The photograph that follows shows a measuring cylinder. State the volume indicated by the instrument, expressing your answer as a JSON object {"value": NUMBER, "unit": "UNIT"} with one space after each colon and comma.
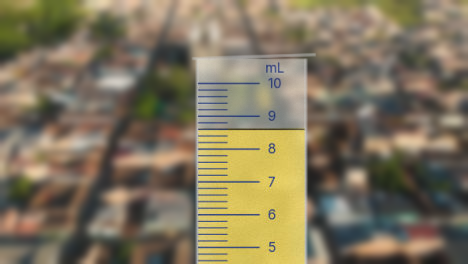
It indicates {"value": 8.6, "unit": "mL"}
